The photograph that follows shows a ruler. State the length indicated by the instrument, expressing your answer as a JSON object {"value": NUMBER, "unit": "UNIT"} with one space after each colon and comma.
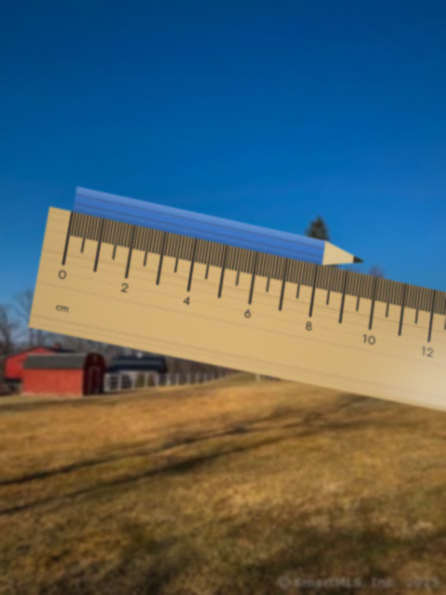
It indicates {"value": 9.5, "unit": "cm"}
